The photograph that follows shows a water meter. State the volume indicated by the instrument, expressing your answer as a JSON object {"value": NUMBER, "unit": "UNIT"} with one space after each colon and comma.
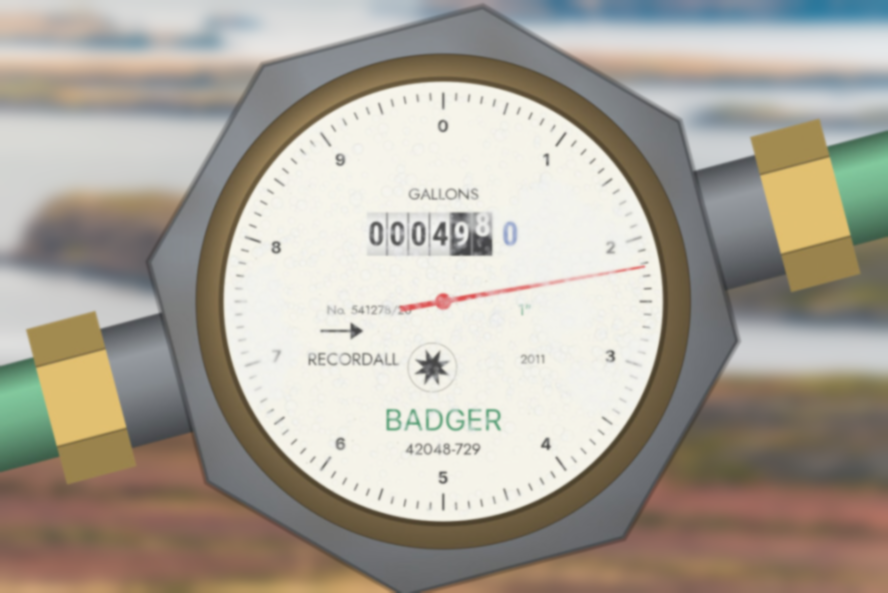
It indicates {"value": 4982.2, "unit": "gal"}
